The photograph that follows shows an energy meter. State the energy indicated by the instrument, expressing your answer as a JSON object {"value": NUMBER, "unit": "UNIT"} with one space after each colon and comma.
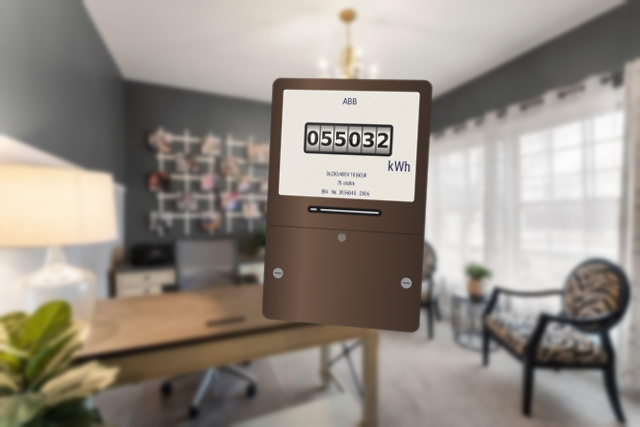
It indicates {"value": 55032, "unit": "kWh"}
